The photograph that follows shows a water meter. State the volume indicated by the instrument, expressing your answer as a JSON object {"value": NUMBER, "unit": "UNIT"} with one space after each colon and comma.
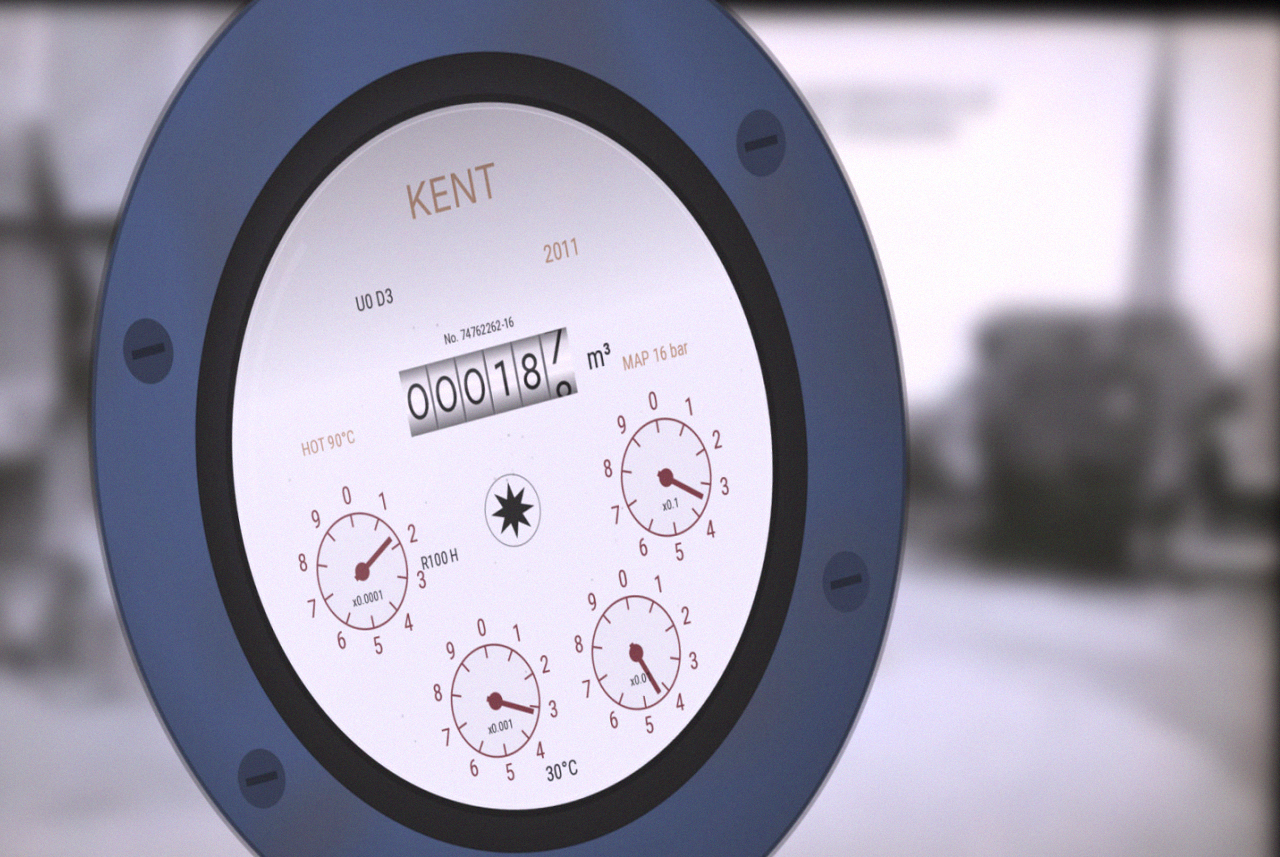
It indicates {"value": 187.3431, "unit": "m³"}
